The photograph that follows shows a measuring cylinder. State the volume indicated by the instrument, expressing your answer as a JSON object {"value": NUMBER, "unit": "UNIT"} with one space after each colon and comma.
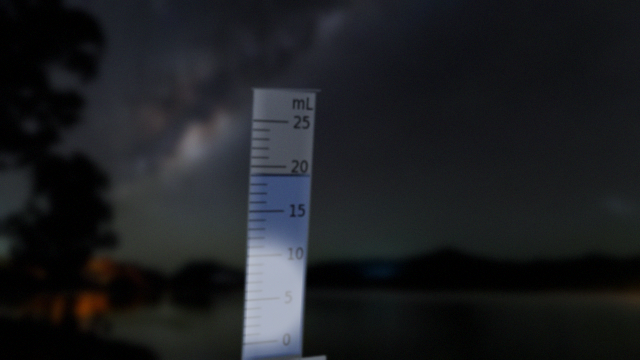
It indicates {"value": 19, "unit": "mL"}
